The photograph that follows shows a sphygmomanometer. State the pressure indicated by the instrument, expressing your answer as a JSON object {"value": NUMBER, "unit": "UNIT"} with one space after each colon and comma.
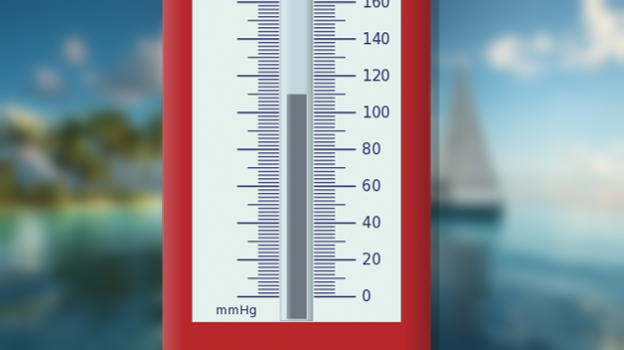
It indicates {"value": 110, "unit": "mmHg"}
